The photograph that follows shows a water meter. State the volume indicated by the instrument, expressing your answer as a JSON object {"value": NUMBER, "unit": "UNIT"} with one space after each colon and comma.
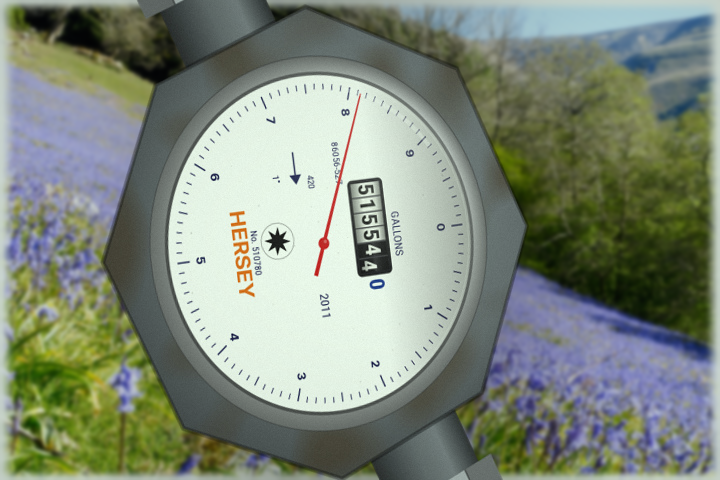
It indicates {"value": 5155438.1, "unit": "gal"}
